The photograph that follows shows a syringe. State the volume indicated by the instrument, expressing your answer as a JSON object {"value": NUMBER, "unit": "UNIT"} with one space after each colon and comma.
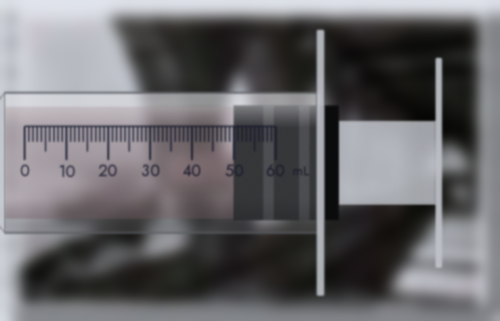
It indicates {"value": 50, "unit": "mL"}
